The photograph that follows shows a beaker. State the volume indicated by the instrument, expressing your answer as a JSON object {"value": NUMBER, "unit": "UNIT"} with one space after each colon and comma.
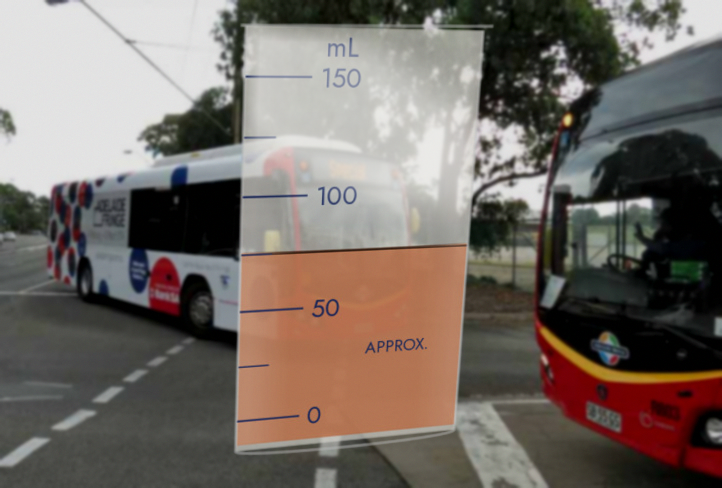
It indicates {"value": 75, "unit": "mL"}
